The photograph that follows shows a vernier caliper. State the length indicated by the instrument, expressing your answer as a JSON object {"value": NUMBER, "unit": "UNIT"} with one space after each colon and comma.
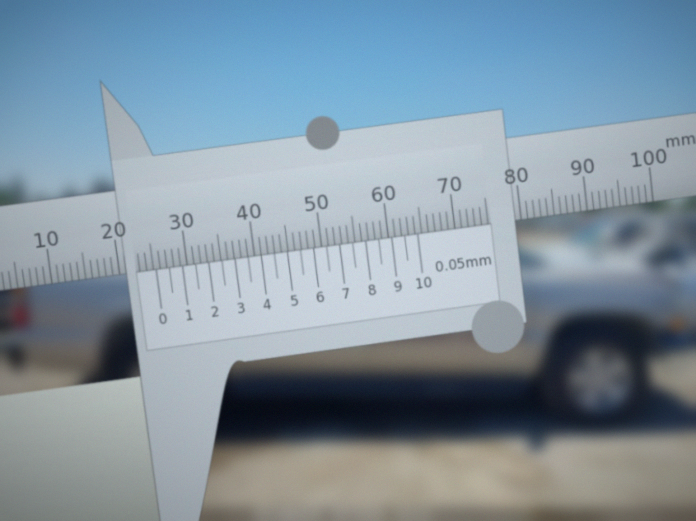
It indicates {"value": 25.4, "unit": "mm"}
